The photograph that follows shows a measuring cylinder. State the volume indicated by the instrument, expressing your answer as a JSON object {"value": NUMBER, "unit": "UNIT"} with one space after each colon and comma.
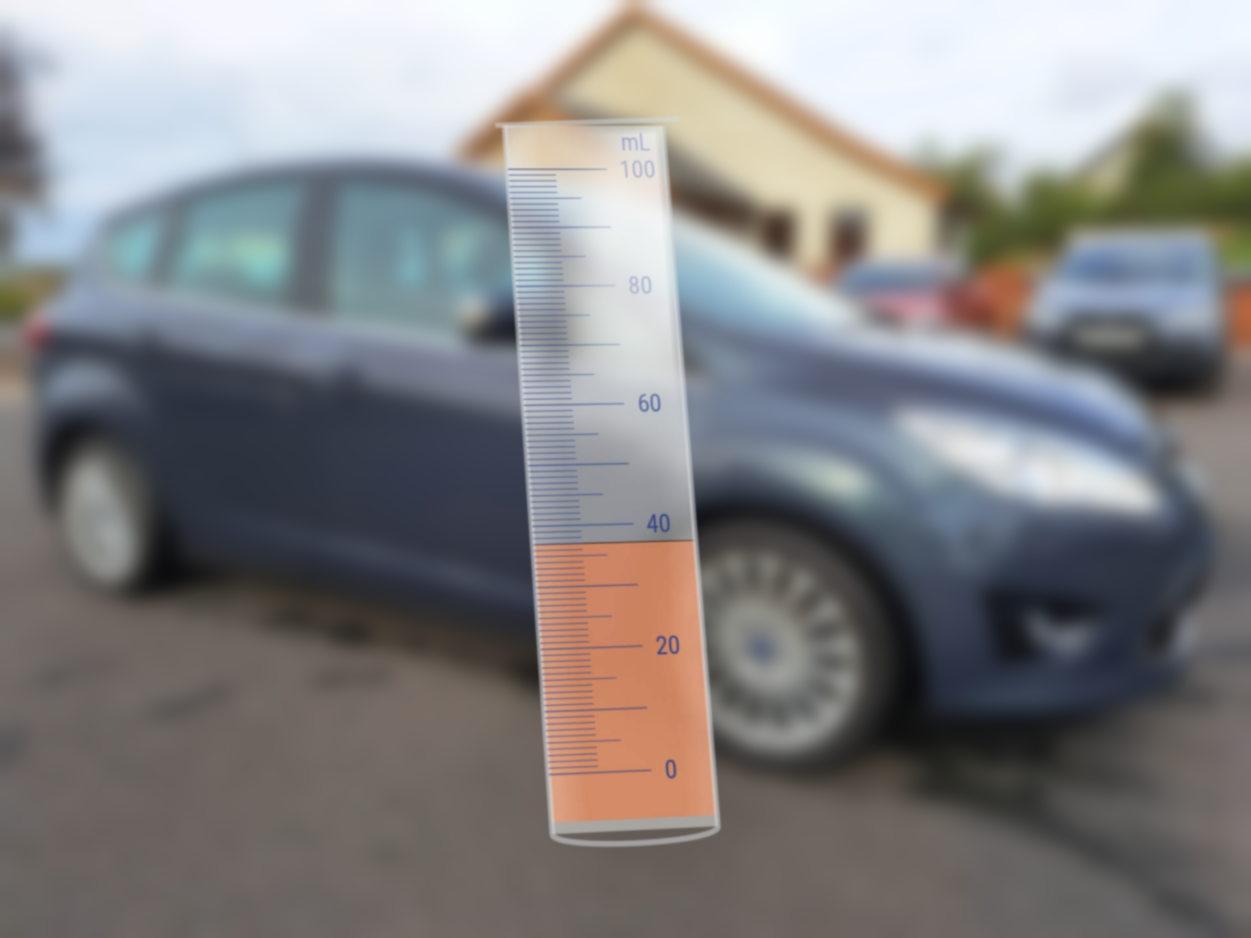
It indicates {"value": 37, "unit": "mL"}
